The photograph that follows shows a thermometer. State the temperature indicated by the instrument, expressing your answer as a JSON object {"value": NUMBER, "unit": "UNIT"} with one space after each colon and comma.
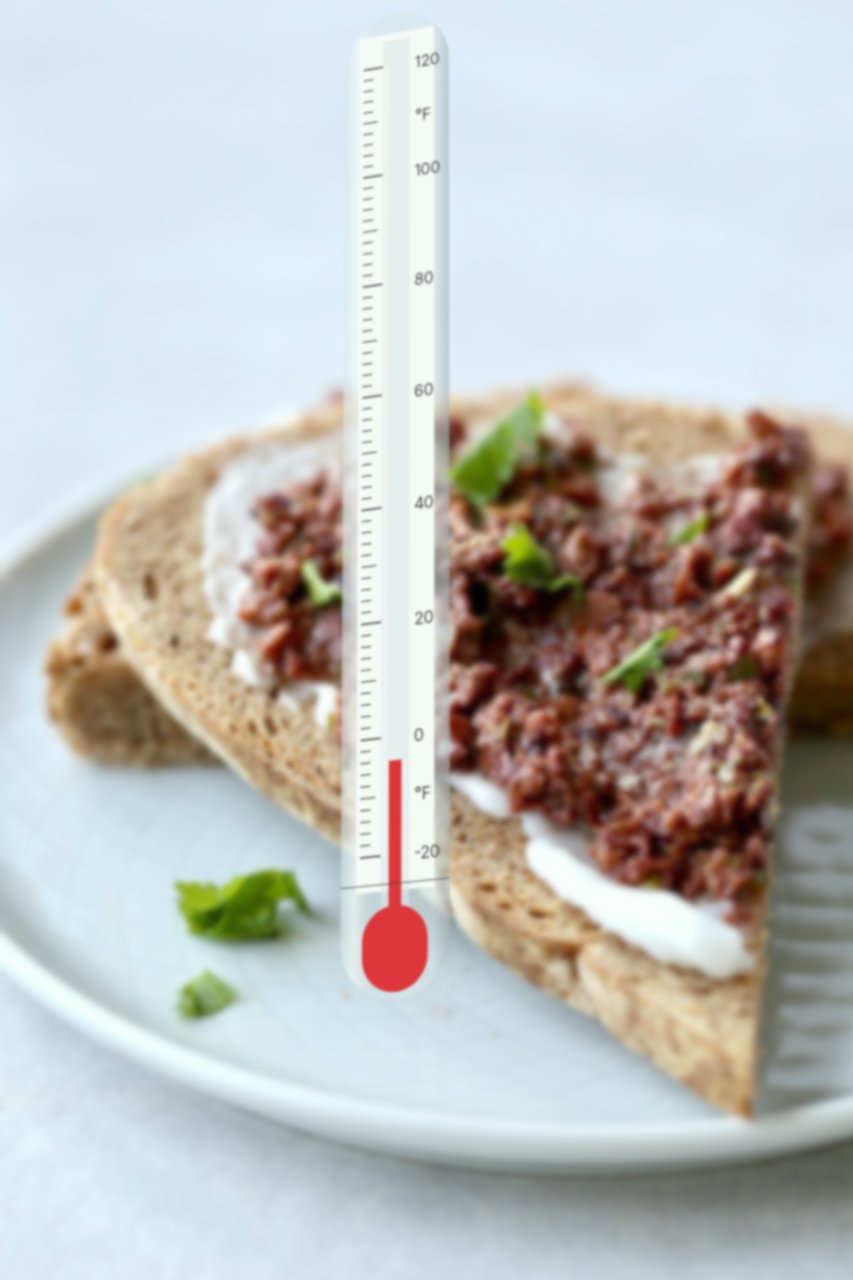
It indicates {"value": -4, "unit": "°F"}
